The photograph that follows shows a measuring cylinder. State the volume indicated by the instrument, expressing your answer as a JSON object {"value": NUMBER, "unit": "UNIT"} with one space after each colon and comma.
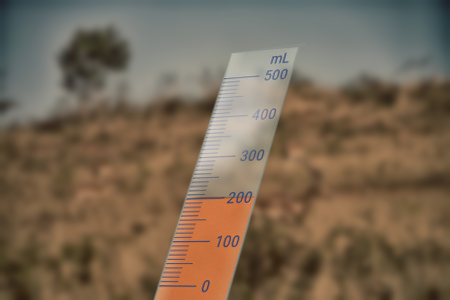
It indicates {"value": 200, "unit": "mL"}
